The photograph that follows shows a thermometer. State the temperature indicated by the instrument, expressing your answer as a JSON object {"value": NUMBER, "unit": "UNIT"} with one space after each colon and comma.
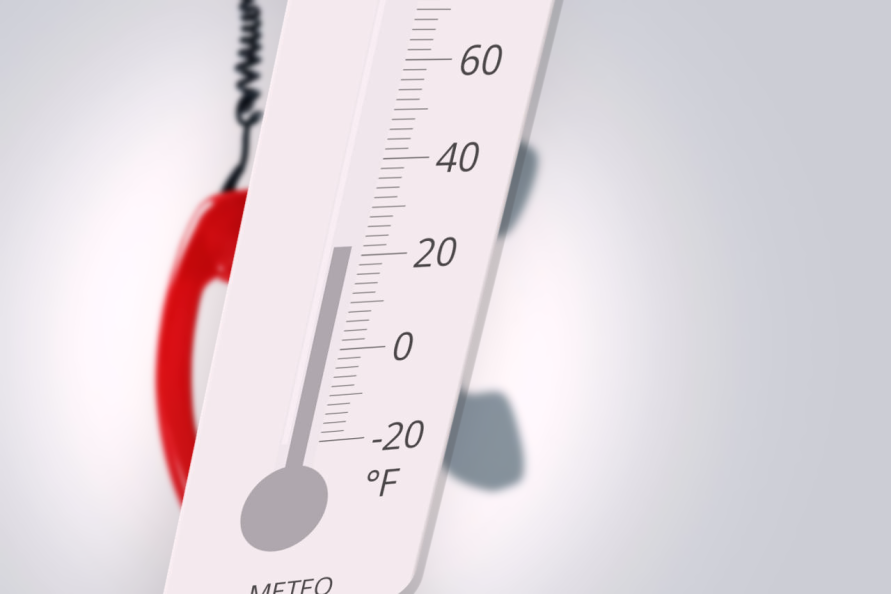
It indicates {"value": 22, "unit": "°F"}
